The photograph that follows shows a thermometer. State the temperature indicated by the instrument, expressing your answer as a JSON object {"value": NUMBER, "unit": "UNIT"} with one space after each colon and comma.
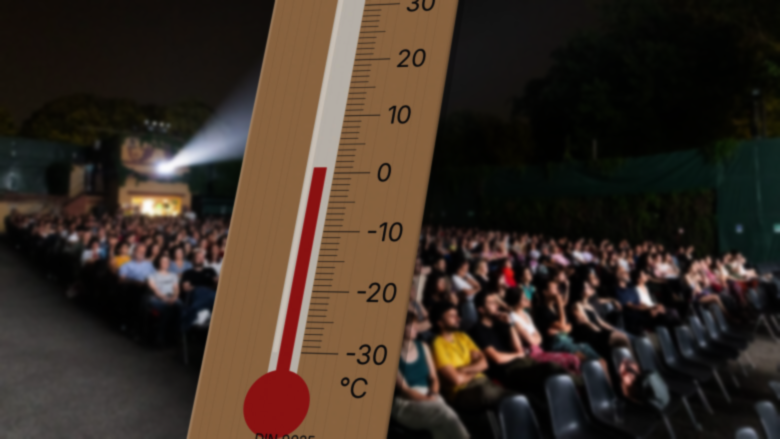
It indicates {"value": 1, "unit": "°C"}
